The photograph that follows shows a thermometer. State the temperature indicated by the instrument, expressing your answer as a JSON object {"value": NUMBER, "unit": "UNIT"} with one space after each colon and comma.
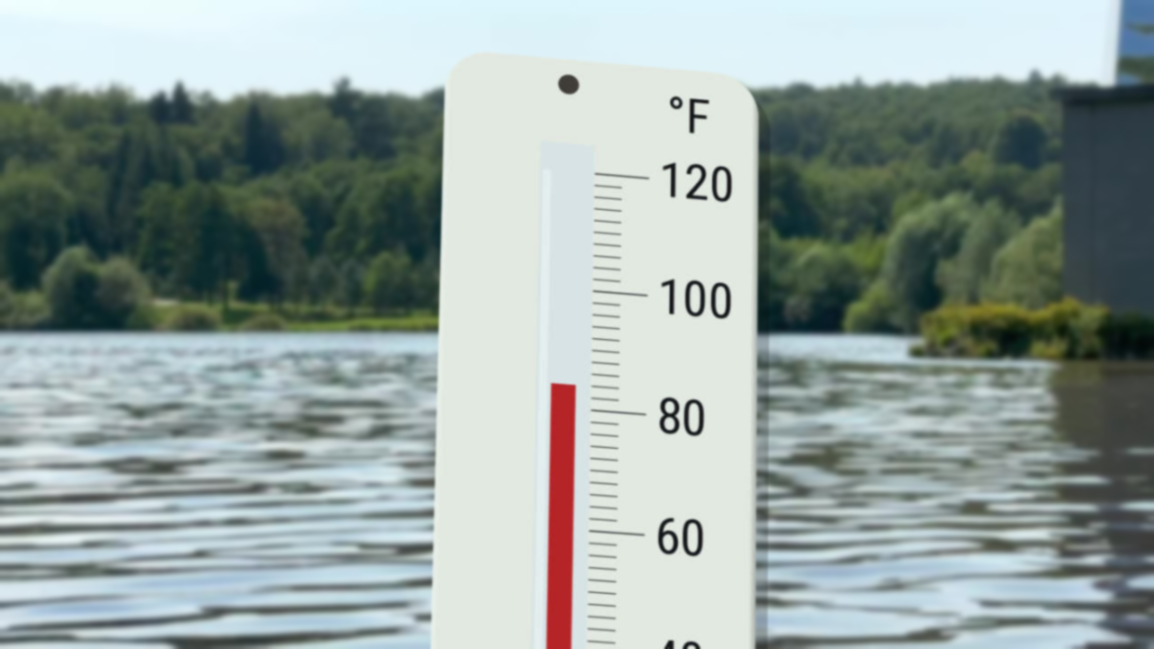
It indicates {"value": 84, "unit": "°F"}
